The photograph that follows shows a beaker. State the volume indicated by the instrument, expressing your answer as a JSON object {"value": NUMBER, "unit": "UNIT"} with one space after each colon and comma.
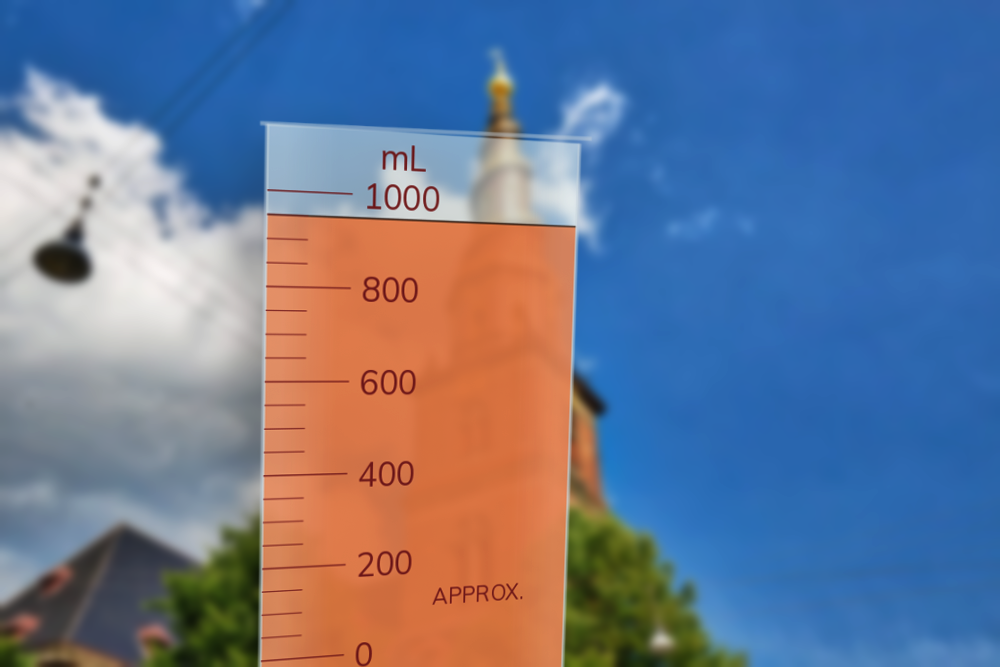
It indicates {"value": 950, "unit": "mL"}
